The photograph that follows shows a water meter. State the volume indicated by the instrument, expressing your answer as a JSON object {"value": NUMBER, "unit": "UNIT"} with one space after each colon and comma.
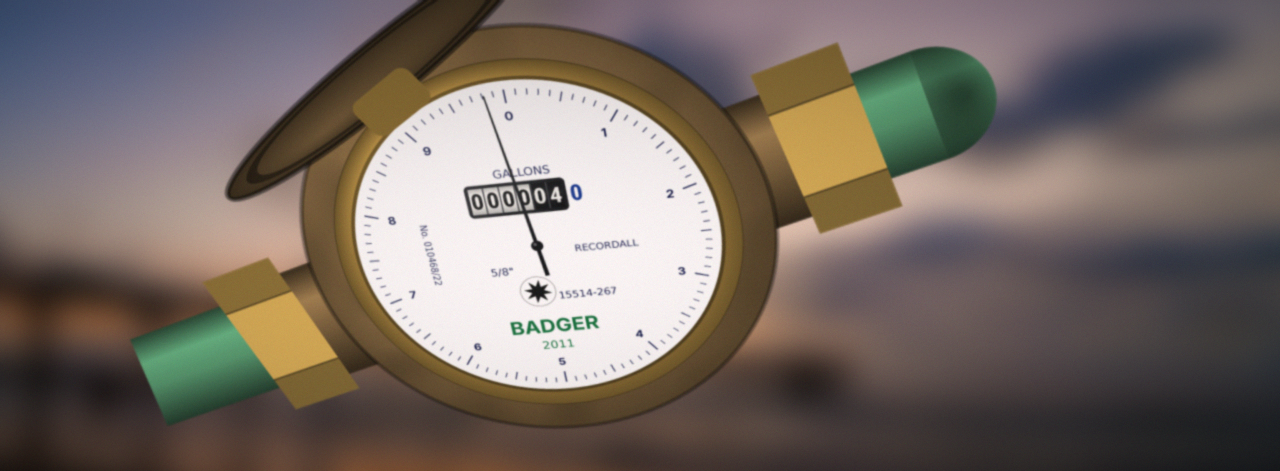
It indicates {"value": 39.8, "unit": "gal"}
